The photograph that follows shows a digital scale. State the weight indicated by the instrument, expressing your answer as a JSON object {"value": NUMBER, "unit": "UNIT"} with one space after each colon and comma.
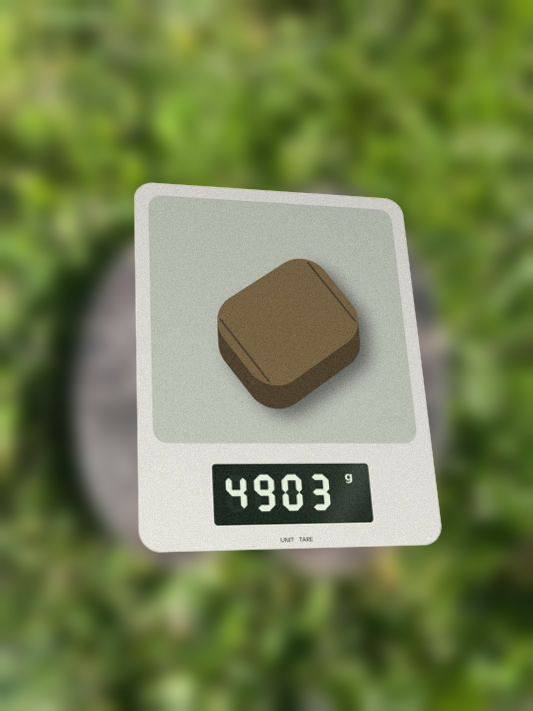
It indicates {"value": 4903, "unit": "g"}
